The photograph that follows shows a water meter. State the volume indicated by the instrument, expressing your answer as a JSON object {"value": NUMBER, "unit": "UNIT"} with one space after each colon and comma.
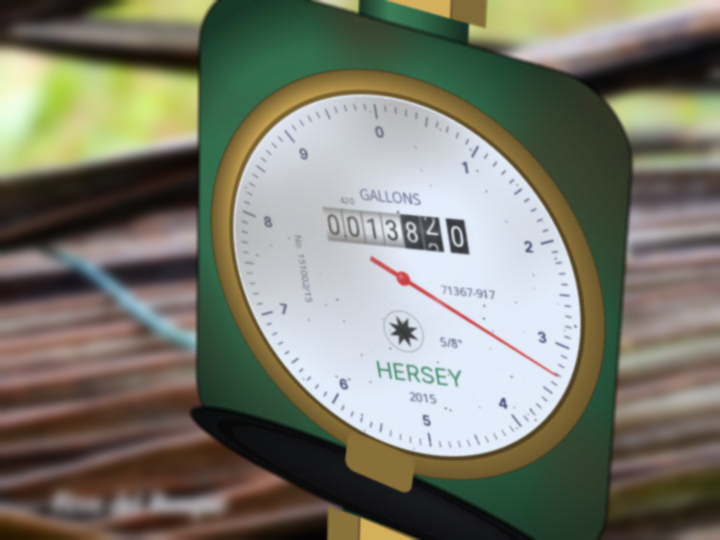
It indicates {"value": 13823.3, "unit": "gal"}
